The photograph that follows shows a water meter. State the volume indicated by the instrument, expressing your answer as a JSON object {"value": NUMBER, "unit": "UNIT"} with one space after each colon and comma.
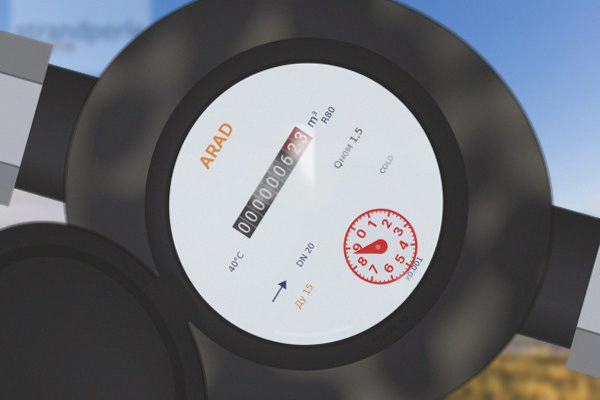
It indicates {"value": 6.238, "unit": "m³"}
